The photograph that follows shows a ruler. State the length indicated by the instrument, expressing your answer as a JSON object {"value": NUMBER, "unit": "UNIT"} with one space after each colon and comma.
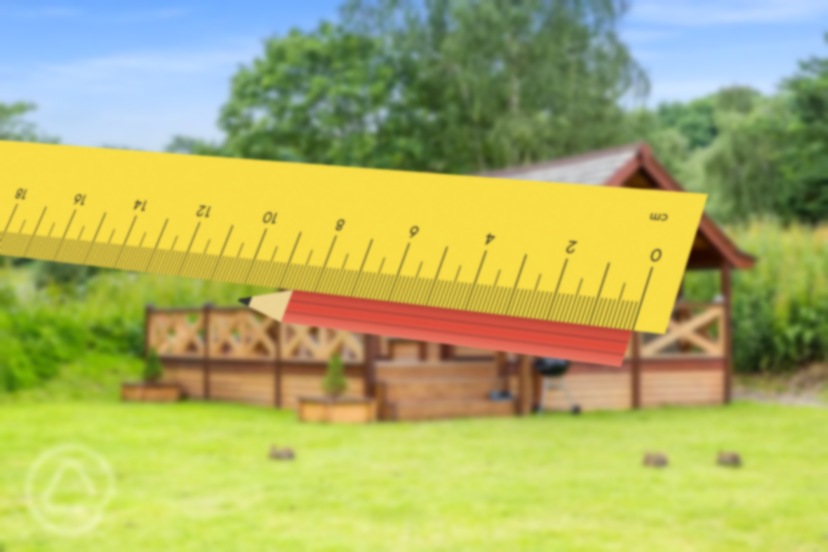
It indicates {"value": 10, "unit": "cm"}
